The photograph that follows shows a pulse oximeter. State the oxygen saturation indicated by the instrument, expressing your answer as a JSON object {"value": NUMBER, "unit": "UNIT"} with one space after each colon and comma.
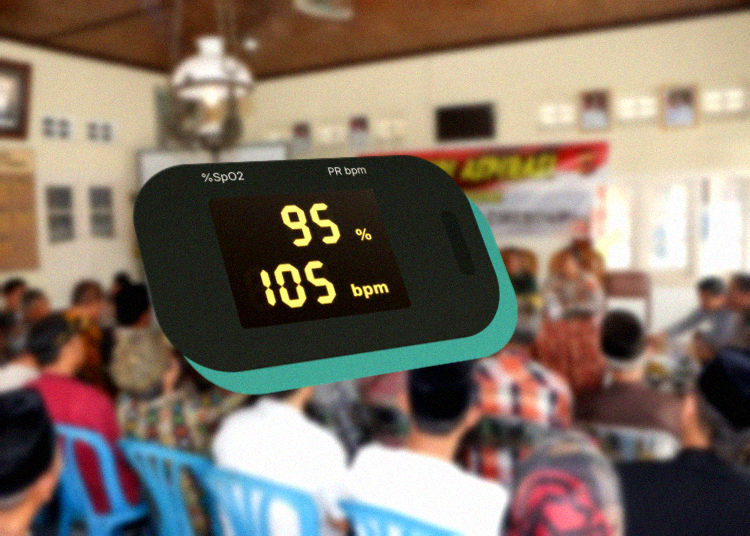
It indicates {"value": 95, "unit": "%"}
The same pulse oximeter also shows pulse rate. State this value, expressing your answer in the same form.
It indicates {"value": 105, "unit": "bpm"}
